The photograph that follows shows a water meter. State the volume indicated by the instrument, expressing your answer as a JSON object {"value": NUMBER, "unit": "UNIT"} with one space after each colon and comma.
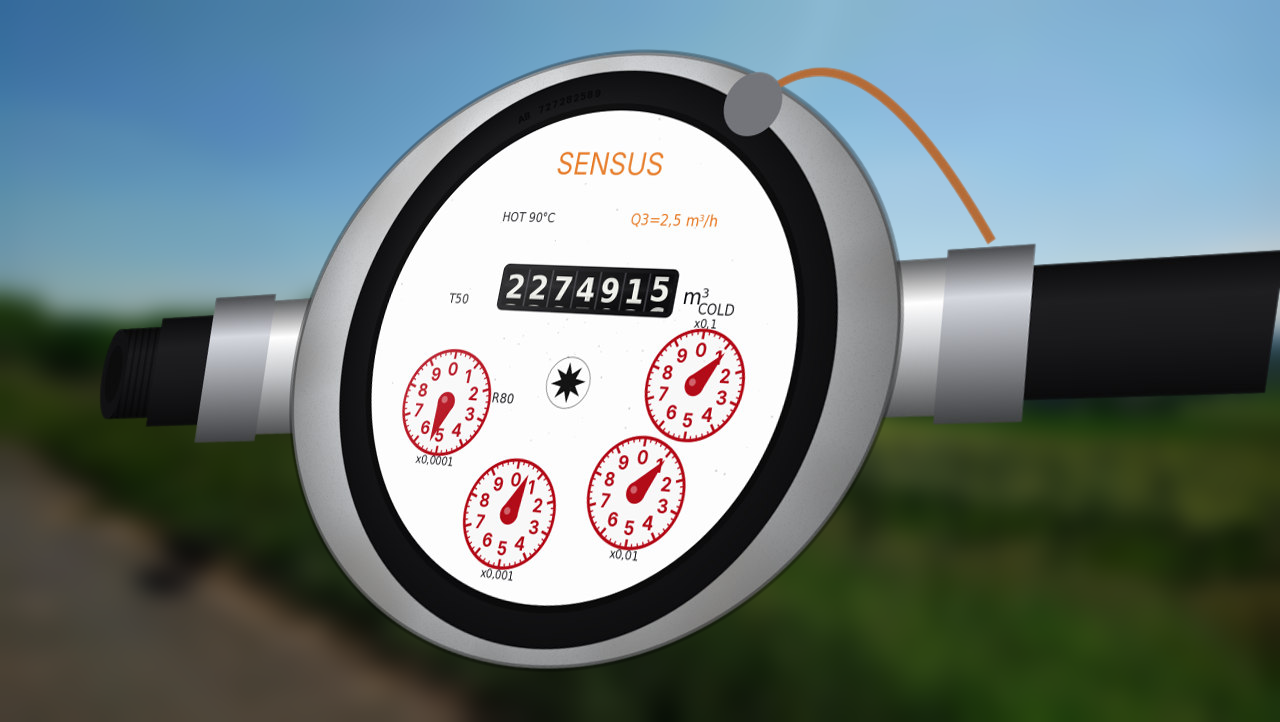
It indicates {"value": 2274915.1105, "unit": "m³"}
